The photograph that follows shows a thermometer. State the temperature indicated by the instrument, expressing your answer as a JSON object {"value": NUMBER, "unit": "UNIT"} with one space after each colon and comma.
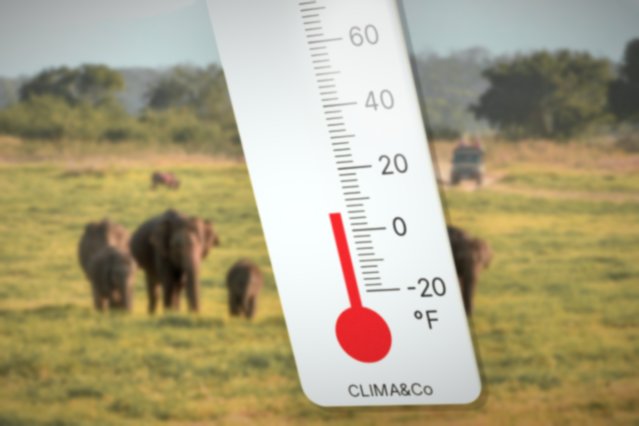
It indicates {"value": 6, "unit": "°F"}
